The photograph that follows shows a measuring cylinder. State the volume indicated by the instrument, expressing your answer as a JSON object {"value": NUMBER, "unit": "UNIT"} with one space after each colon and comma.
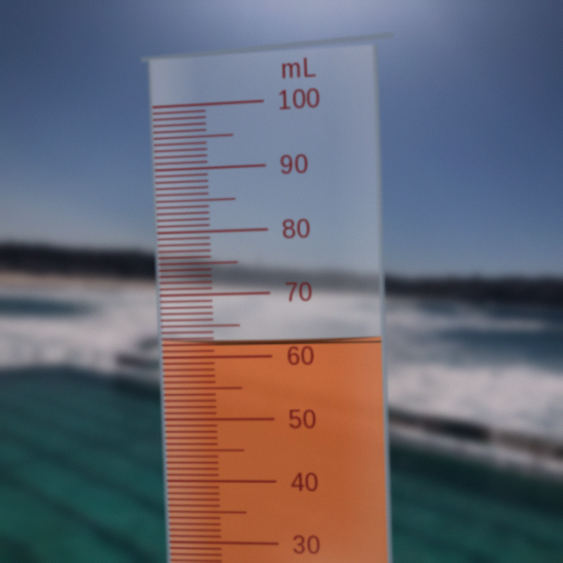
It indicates {"value": 62, "unit": "mL"}
